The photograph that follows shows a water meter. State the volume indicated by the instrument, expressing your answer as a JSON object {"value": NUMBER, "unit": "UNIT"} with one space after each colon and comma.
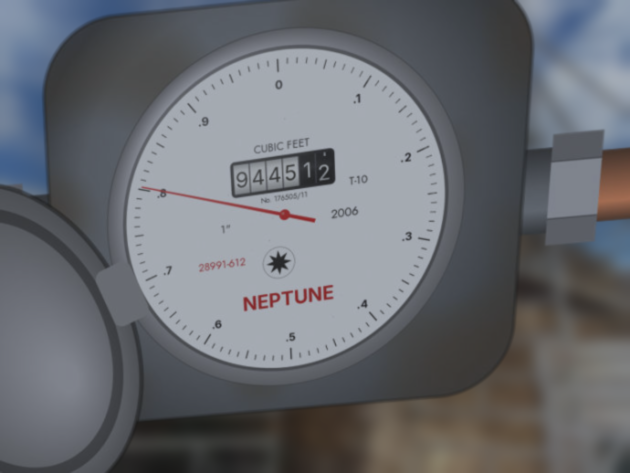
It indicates {"value": 944511.80, "unit": "ft³"}
